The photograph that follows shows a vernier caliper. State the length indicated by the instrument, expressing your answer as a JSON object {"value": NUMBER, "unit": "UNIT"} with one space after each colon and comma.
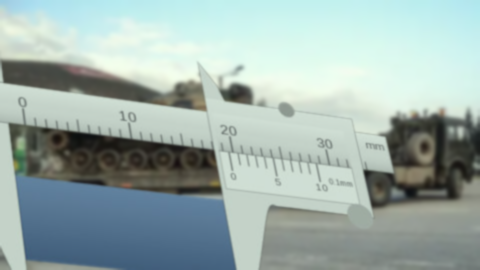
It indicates {"value": 19.6, "unit": "mm"}
